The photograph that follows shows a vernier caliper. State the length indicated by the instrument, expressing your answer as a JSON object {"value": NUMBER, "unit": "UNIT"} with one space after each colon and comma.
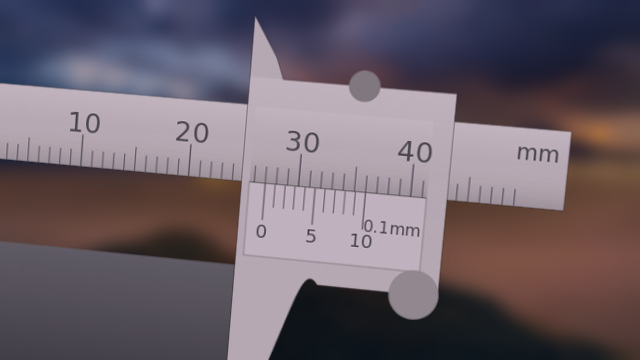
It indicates {"value": 27.0, "unit": "mm"}
